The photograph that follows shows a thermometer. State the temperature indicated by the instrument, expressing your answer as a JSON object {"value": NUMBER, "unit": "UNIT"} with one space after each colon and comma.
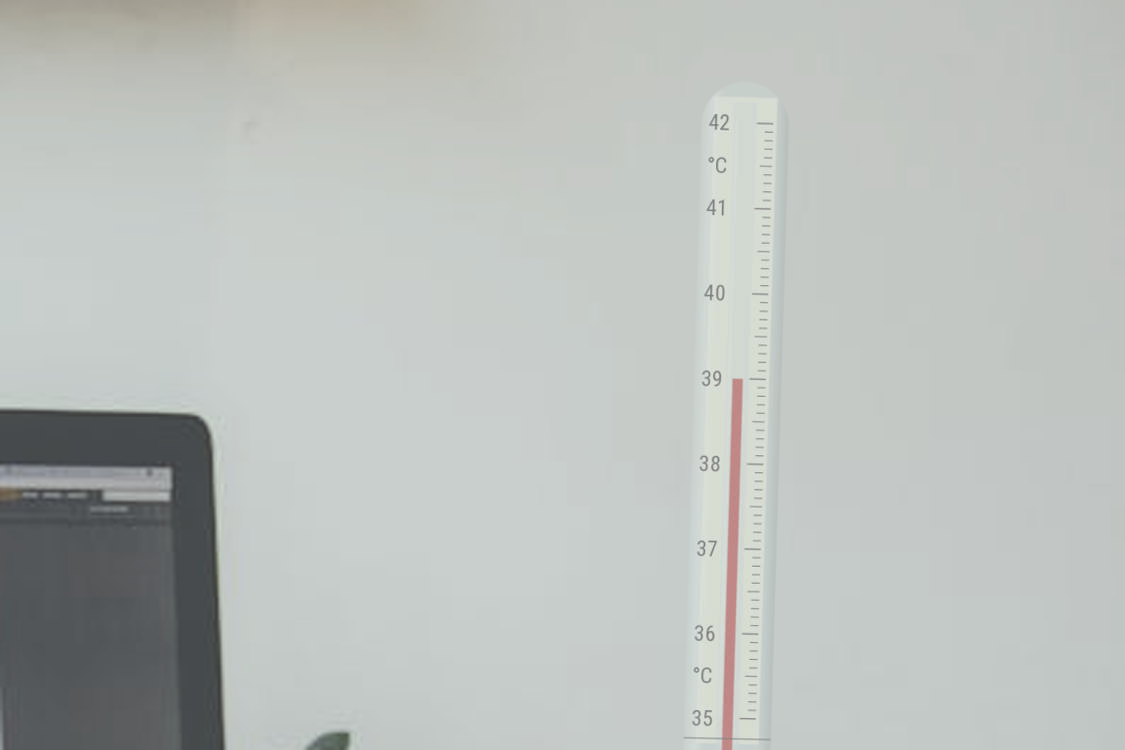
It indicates {"value": 39, "unit": "°C"}
